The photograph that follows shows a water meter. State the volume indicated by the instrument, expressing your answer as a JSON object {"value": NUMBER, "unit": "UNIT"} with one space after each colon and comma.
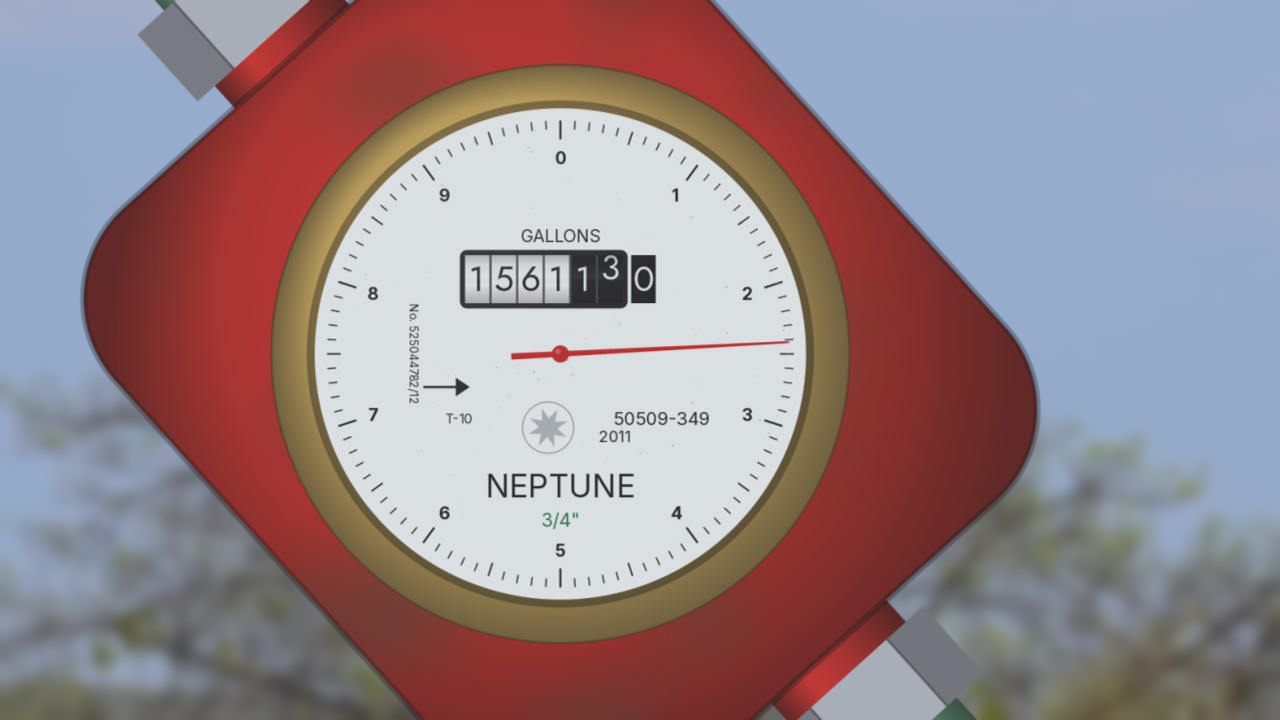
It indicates {"value": 1561132.4, "unit": "gal"}
